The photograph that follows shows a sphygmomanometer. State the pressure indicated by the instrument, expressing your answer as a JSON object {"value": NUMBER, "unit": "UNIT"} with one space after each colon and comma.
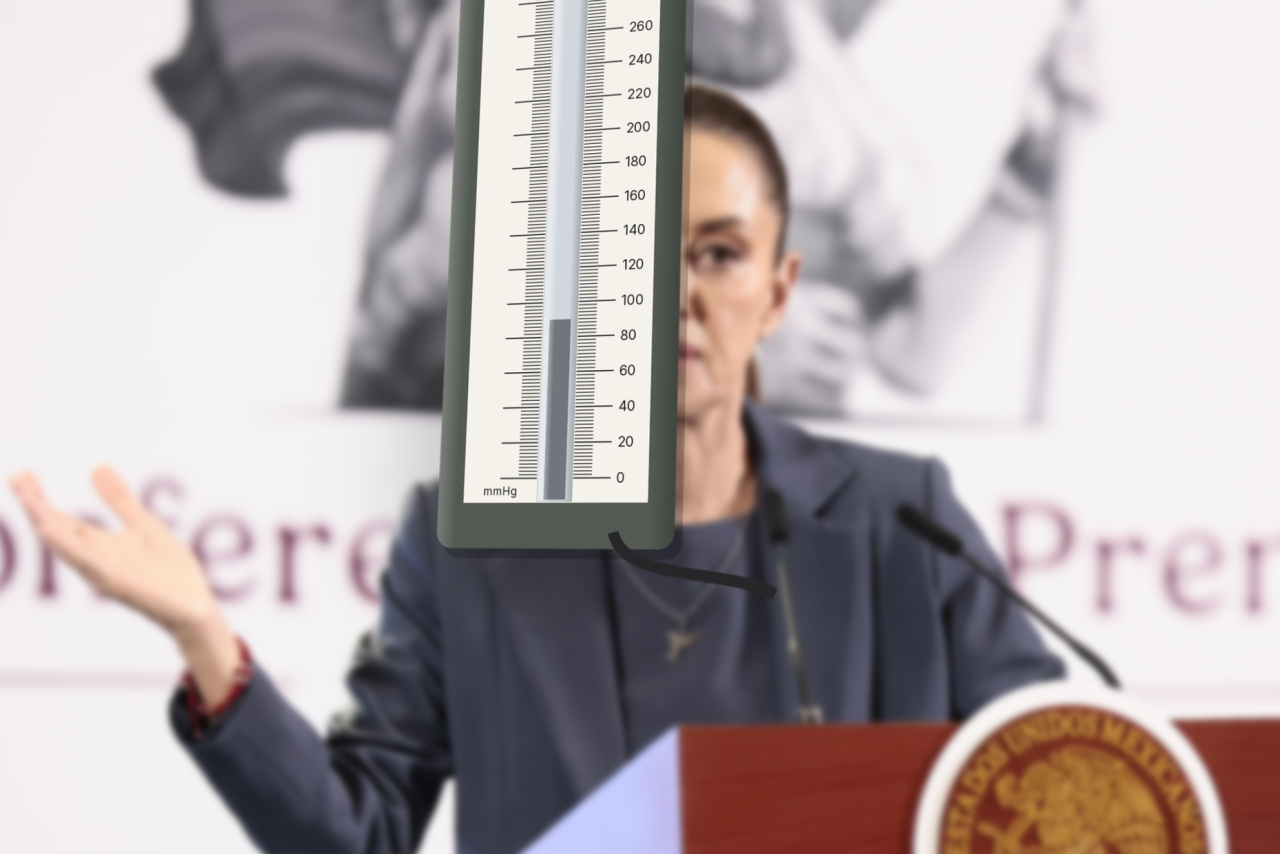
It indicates {"value": 90, "unit": "mmHg"}
